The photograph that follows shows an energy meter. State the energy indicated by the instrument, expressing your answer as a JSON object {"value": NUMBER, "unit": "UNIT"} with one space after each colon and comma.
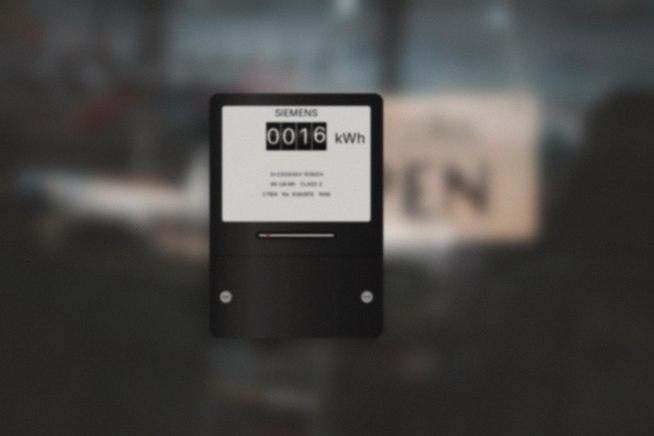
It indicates {"value": 16, "unit": "kWh"}
